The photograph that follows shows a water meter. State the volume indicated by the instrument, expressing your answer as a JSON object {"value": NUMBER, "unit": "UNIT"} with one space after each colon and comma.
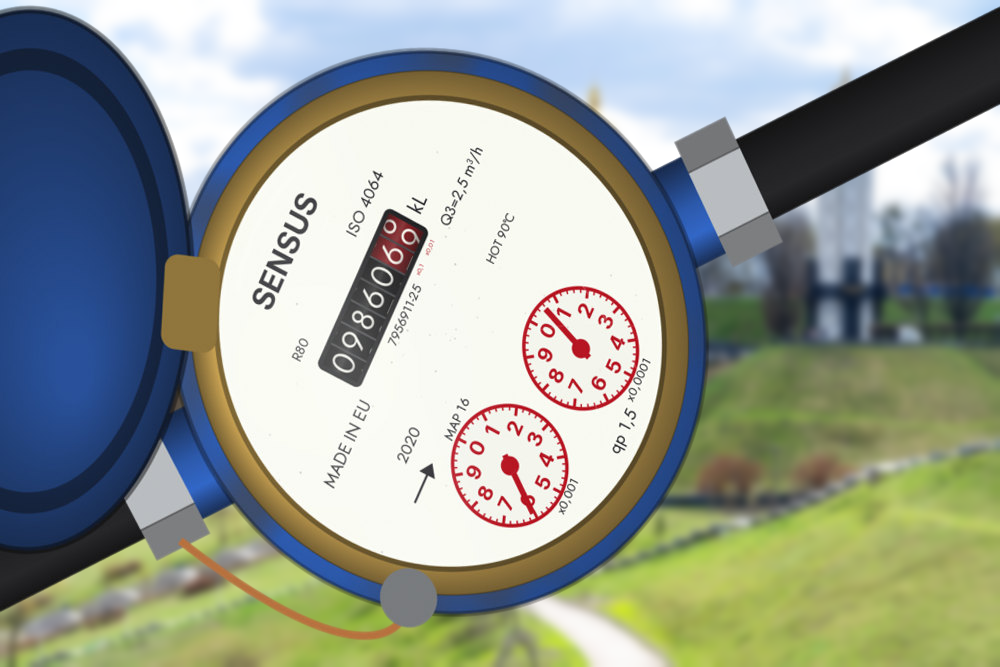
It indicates {"value": 9860.6860, "unit": "kL"}
